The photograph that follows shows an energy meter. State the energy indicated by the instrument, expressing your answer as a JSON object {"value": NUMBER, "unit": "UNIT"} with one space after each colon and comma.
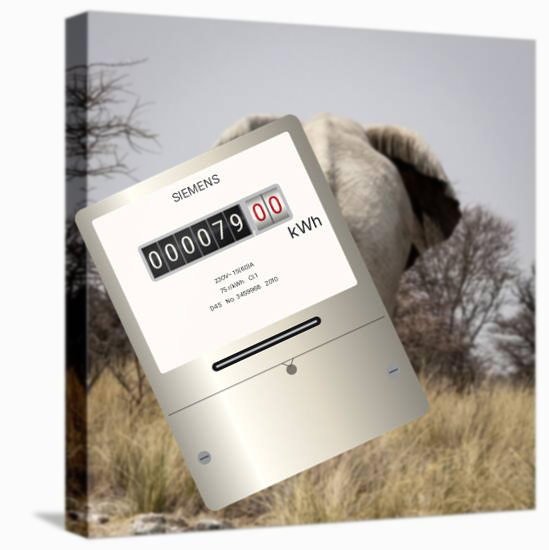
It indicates {"value": 79.00, "unit": "kWh"}
